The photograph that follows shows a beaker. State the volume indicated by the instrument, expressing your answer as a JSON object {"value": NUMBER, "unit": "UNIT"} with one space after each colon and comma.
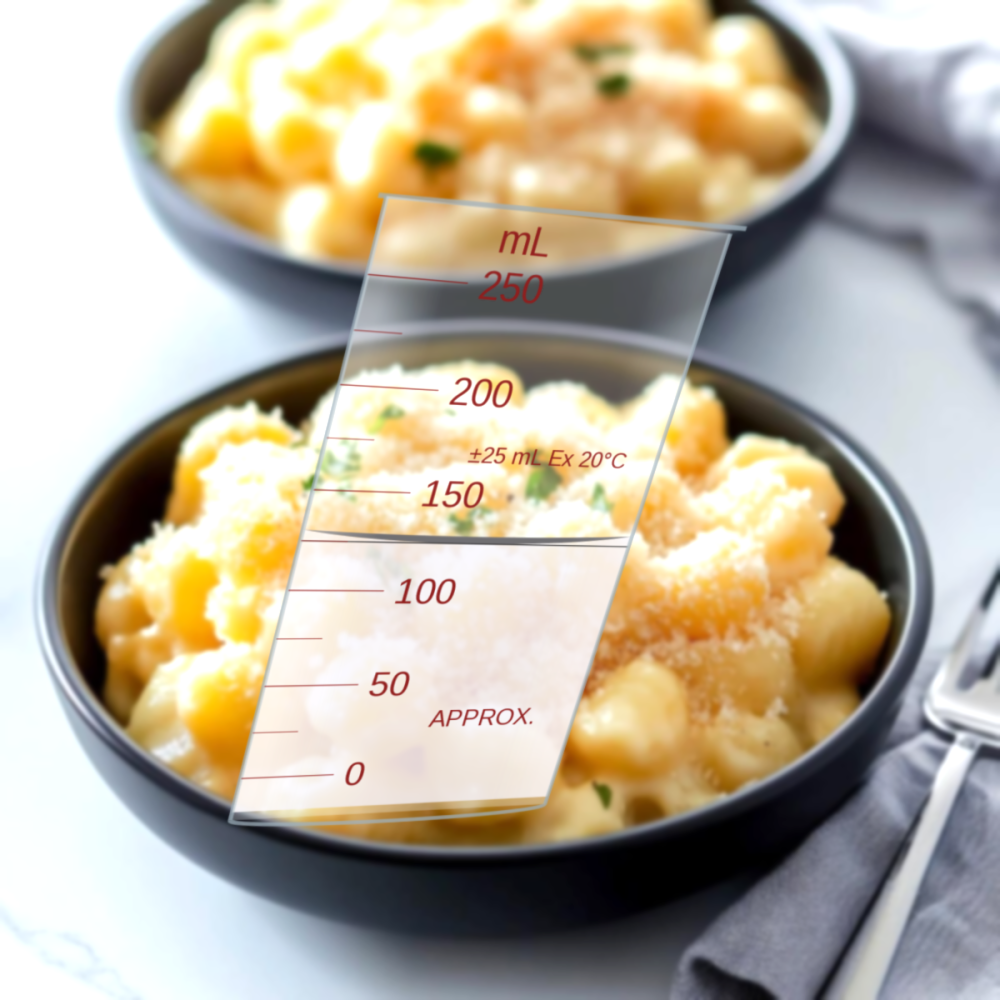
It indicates {"value": 125, "unit": "mL"}
